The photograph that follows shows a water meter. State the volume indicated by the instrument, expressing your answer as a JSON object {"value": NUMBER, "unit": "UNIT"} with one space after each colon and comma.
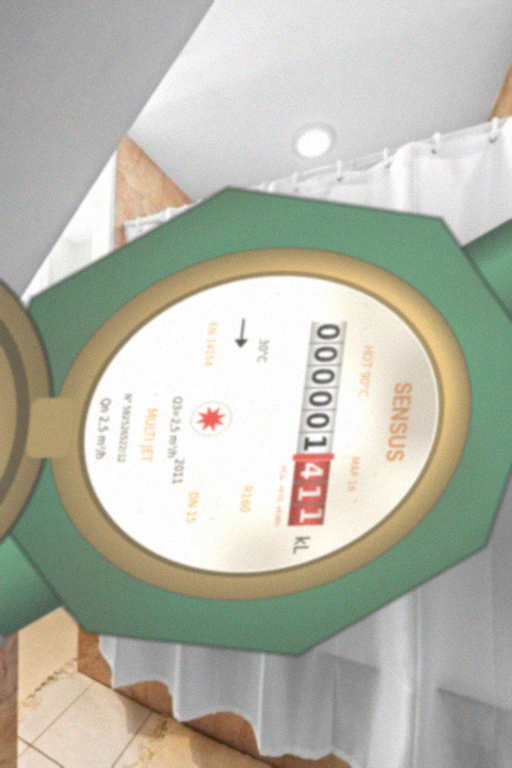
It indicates {"value": 1.411, "unit": "kL"}
